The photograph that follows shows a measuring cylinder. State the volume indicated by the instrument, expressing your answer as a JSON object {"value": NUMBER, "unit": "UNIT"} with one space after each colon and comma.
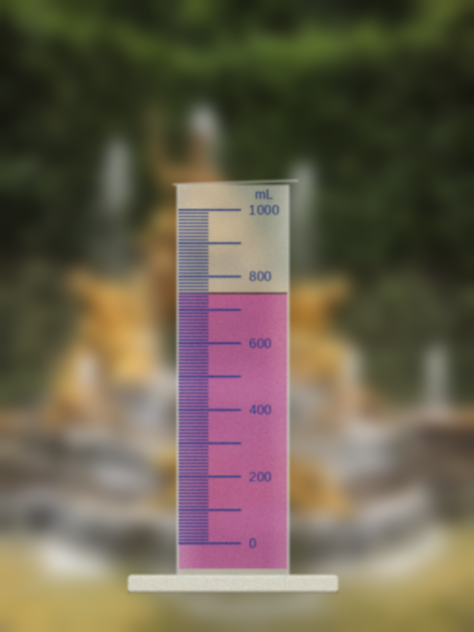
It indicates {"value": 750, "unit": "mL"}
